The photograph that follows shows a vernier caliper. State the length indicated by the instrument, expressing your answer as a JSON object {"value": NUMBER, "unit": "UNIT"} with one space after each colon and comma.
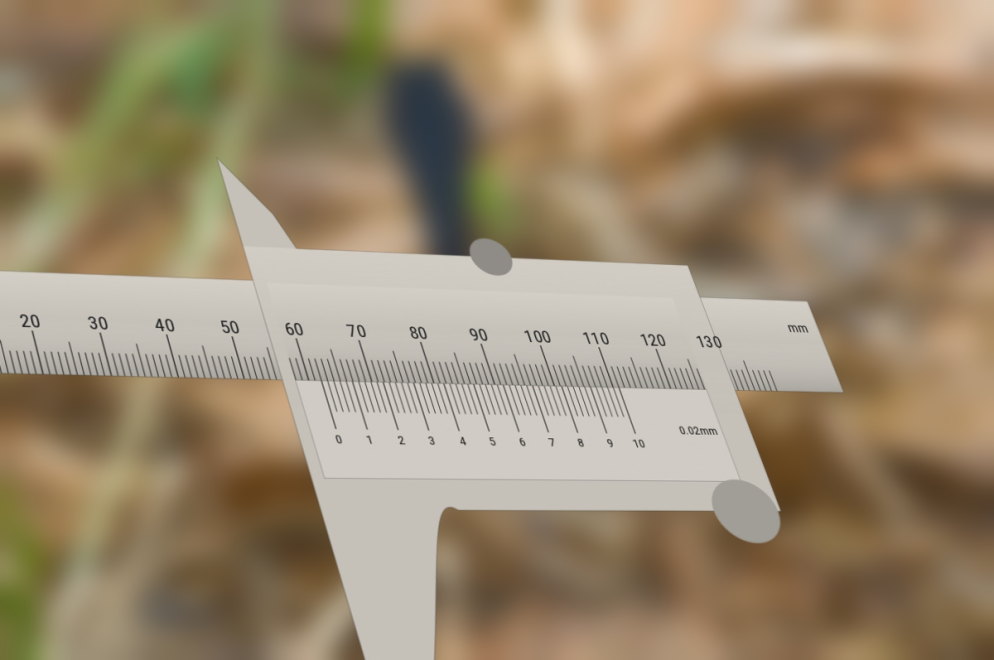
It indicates {"value": 62.0, "unit": "mm"}
